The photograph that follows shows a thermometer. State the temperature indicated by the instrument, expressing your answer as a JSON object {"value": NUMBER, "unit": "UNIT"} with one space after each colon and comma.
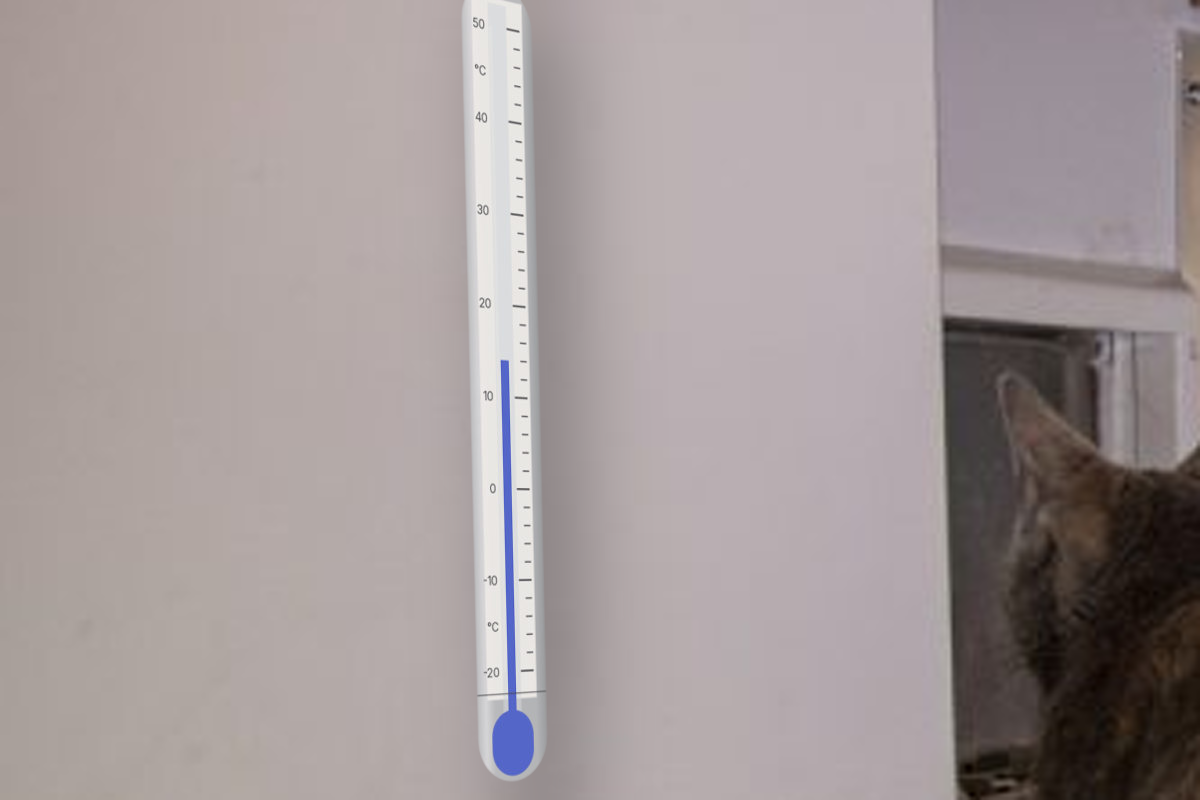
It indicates {"value": 14, "unit": "°C"}
